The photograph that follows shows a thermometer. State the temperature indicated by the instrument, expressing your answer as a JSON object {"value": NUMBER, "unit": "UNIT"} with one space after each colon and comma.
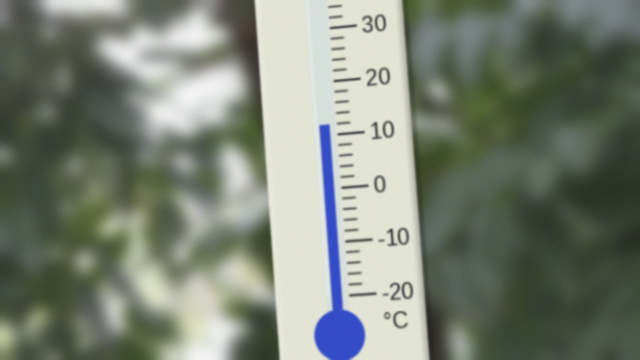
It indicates {"value": 12, "unit": "°C"}
